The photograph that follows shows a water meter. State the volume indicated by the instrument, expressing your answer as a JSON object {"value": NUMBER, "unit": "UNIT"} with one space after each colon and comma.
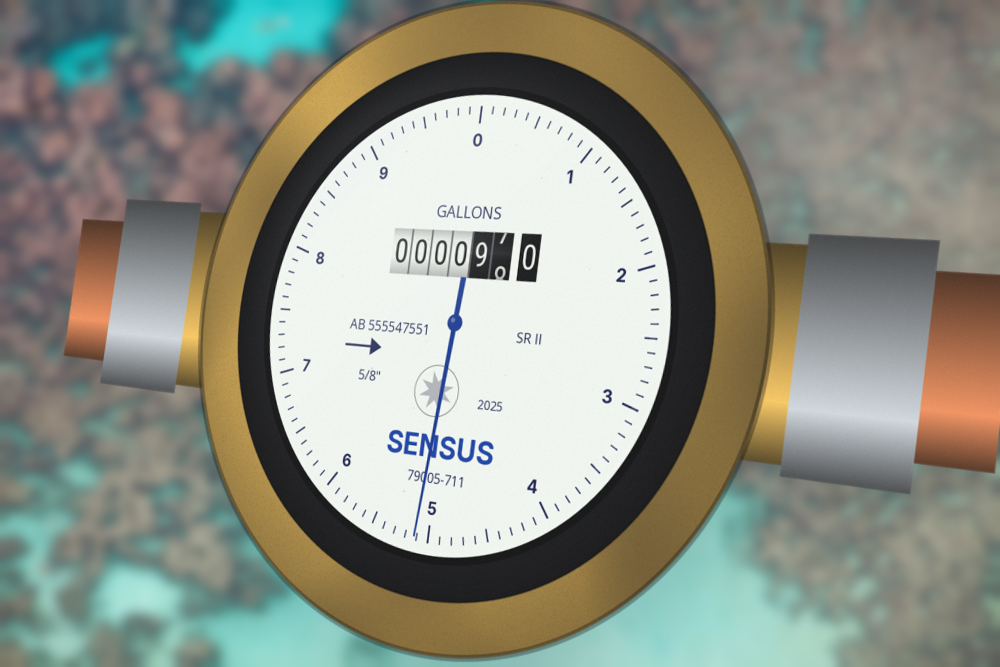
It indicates {"value": 975.1, "unit": "gal"}
